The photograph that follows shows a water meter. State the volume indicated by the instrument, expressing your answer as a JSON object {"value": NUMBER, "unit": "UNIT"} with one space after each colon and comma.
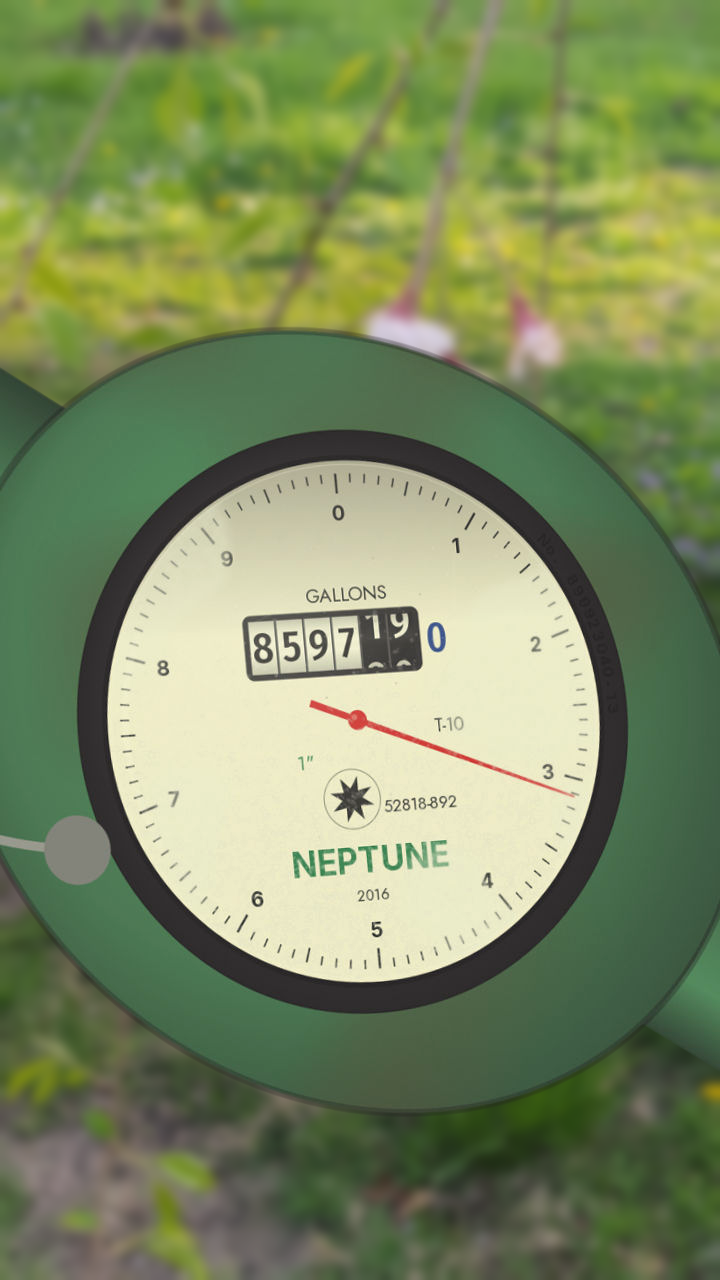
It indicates {"value": 8597193.1, "unit": "gal"}
